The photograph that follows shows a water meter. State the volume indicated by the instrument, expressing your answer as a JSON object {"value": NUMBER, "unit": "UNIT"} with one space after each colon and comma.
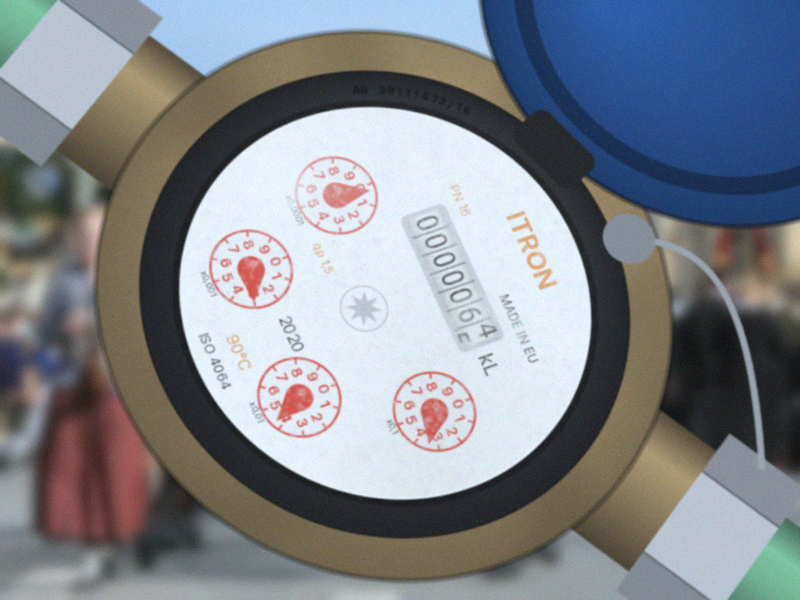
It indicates {"value": 64.3430, "unit": "kL"}
